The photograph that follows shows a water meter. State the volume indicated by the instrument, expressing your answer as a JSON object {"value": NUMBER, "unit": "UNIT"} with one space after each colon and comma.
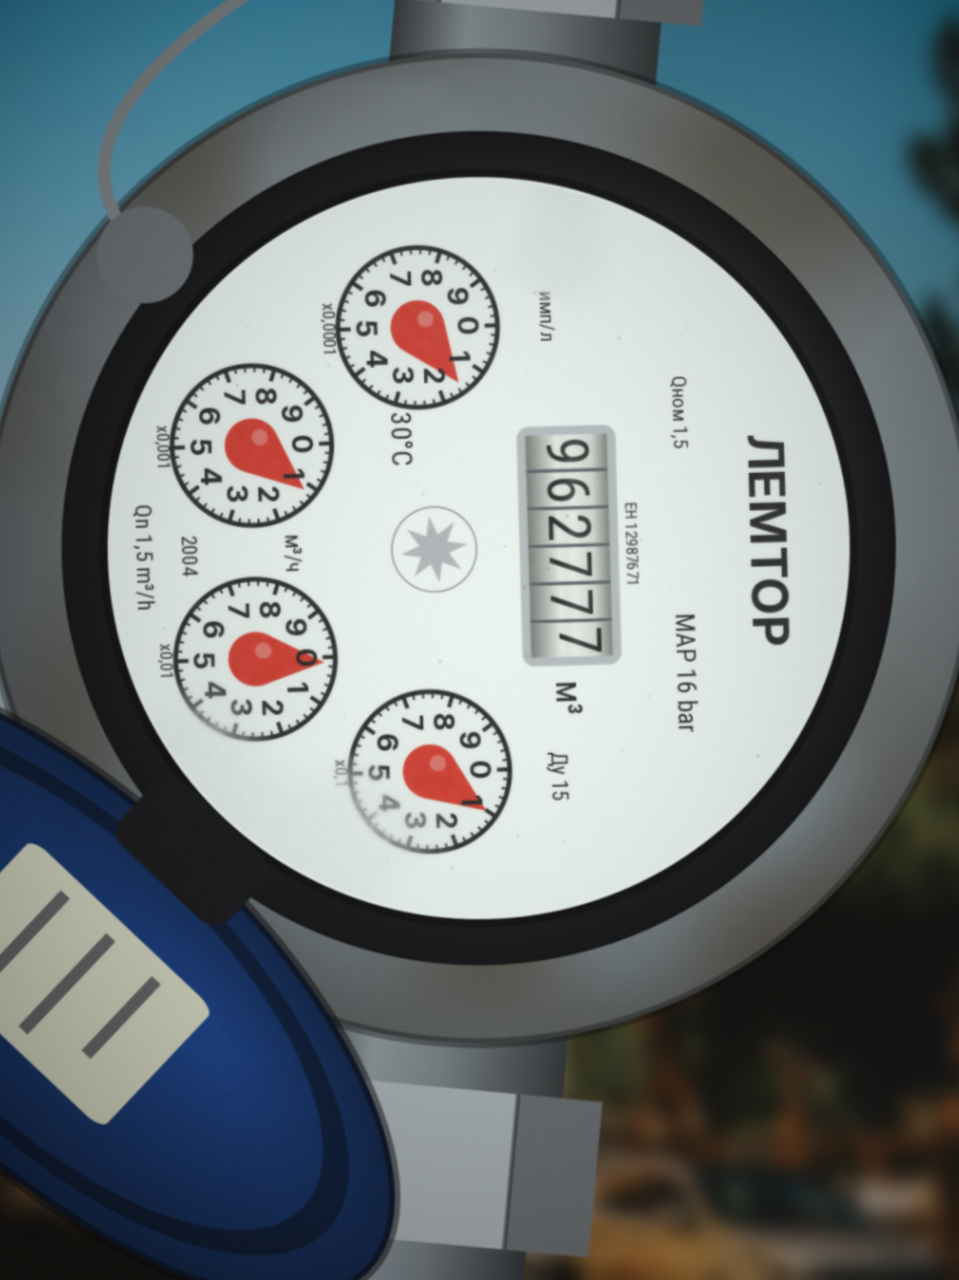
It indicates {"value": 962777.1011, "unit": "m³"}
